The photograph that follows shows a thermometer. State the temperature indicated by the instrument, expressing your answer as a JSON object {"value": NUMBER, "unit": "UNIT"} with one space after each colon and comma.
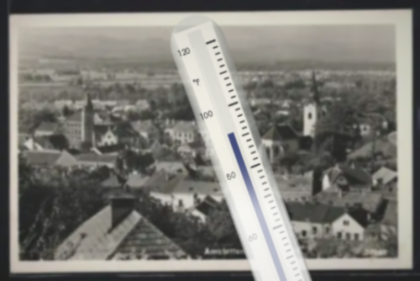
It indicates {"value": 92, "unit": "°F"}
